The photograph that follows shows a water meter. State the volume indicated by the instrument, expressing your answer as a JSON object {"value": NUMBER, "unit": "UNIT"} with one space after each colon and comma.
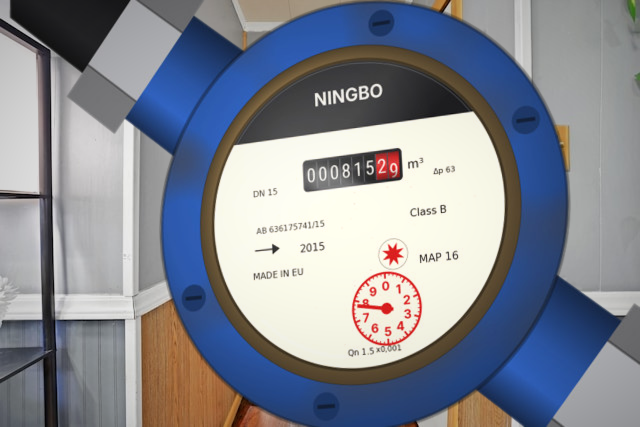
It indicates {"value": 815.287, "unit": "m³"}
